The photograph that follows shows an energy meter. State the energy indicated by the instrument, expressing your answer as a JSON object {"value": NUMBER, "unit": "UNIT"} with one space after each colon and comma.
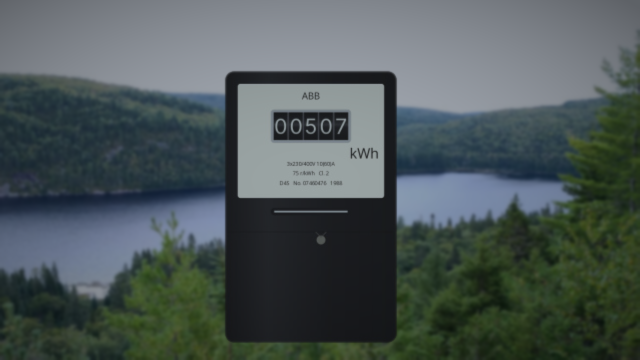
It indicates {"value": 507, "unit": "kWh"}
